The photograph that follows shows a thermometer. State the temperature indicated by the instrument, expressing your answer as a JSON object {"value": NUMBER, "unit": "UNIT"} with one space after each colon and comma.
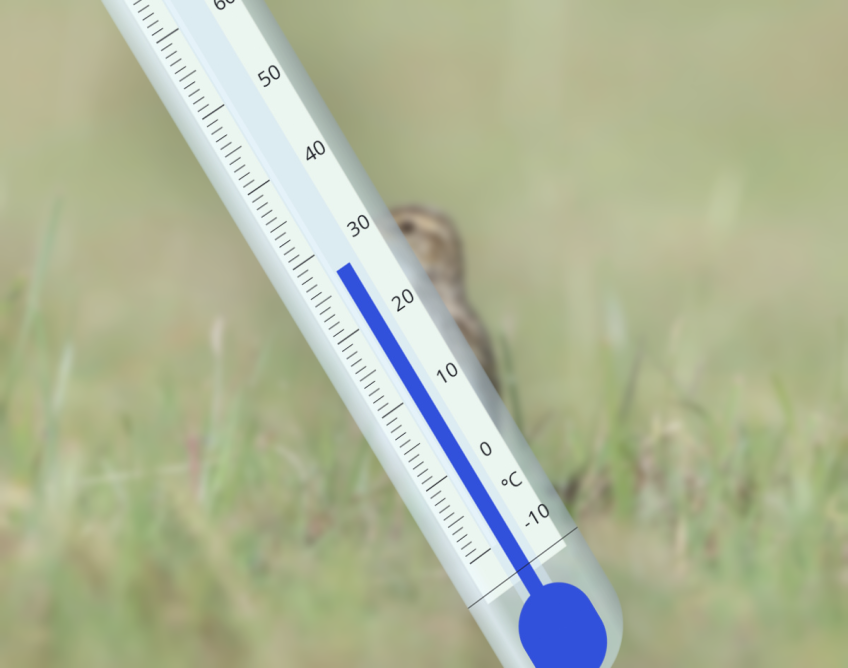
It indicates {"value": 27, "unit": "°C"}
